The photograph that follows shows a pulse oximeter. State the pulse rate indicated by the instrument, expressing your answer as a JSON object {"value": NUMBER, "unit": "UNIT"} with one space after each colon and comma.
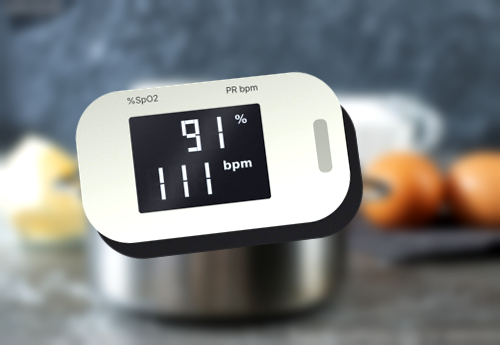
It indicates {"value": 111, "unit": "bpm"}
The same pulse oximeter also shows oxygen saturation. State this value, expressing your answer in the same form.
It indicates {"value": 91, "unit": "%"}
